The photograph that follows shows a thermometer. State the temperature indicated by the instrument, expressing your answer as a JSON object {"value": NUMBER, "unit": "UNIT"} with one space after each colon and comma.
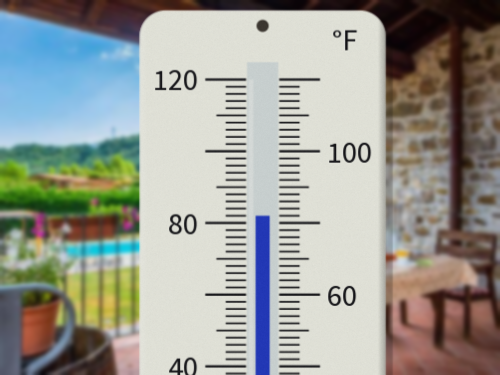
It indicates {"value": 82, "unit": "°F"}
